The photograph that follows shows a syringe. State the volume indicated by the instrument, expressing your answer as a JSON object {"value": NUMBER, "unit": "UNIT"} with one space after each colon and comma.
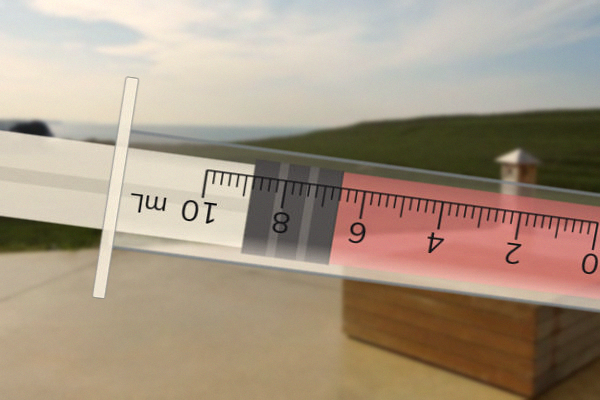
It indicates {"value": 6.6, "unit": "mL"}
